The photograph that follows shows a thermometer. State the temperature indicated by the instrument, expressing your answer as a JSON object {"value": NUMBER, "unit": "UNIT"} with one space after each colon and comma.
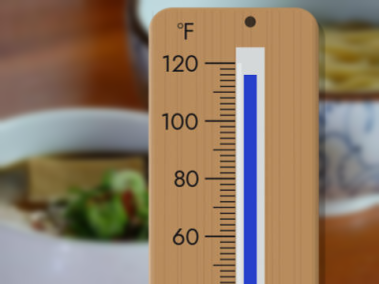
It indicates {"value": 116, "unit": "°F"}
